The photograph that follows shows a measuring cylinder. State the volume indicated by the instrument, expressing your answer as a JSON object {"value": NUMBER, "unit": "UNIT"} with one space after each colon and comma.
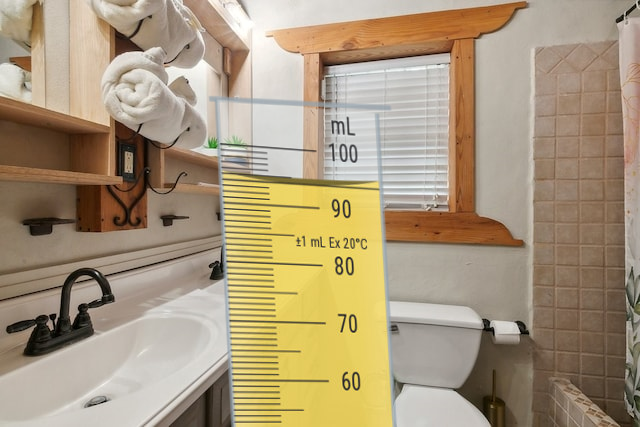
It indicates {"value": 94, "unit": "mL"}
